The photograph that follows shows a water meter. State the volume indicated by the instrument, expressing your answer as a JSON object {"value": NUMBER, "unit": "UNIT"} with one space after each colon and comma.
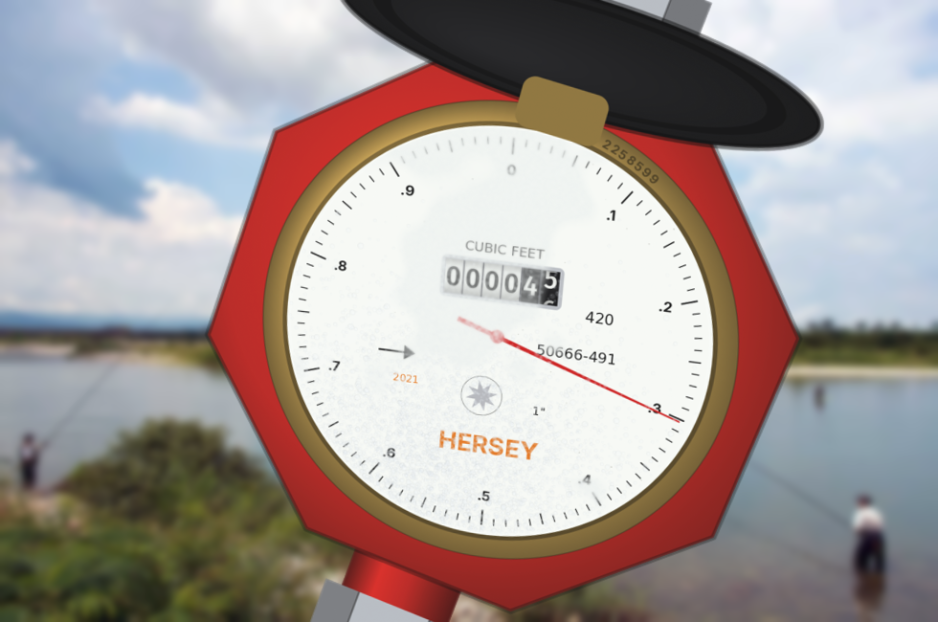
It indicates {"value": 45.30, "unit": "ft³"}
